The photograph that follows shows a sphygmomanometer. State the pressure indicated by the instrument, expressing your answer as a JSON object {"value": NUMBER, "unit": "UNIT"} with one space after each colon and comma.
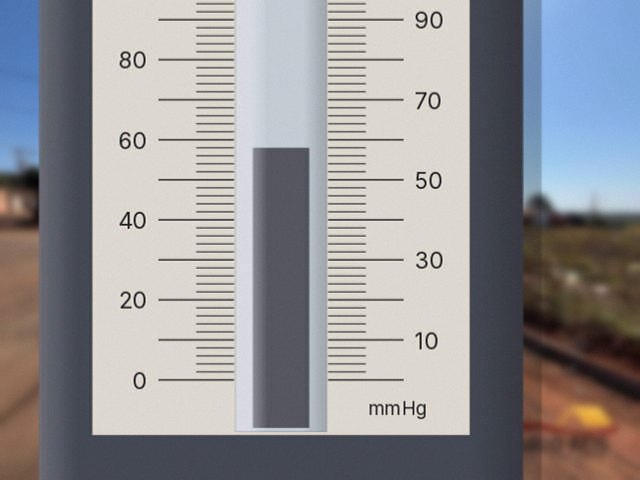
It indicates {"value": 58, "unit": "mmHg"}
